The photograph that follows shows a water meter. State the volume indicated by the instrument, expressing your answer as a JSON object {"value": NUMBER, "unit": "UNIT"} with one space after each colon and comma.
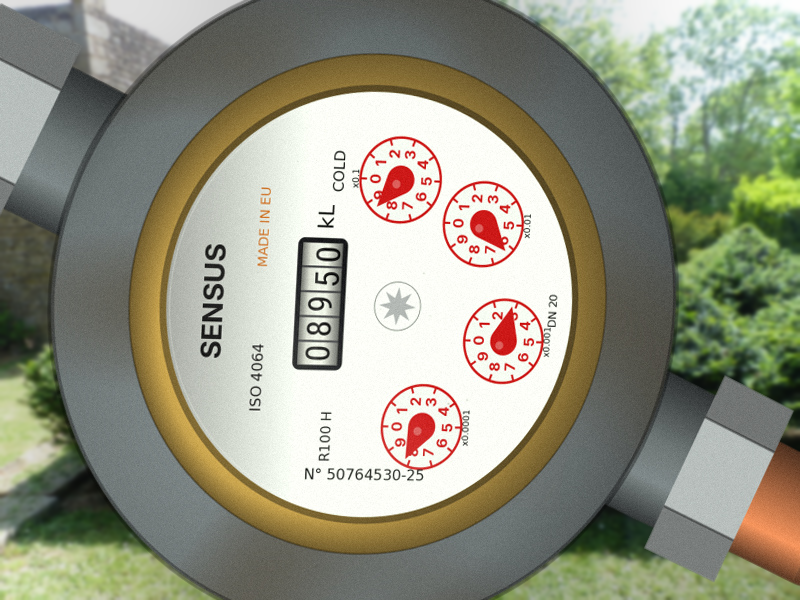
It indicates {"value": 8949.8628, "unit": "kL"}
